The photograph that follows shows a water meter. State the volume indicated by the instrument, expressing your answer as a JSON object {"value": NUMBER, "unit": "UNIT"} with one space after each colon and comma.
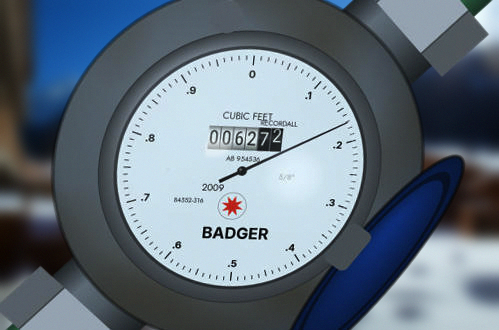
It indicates {"value": 6272.17, "unit": "ft³"}
